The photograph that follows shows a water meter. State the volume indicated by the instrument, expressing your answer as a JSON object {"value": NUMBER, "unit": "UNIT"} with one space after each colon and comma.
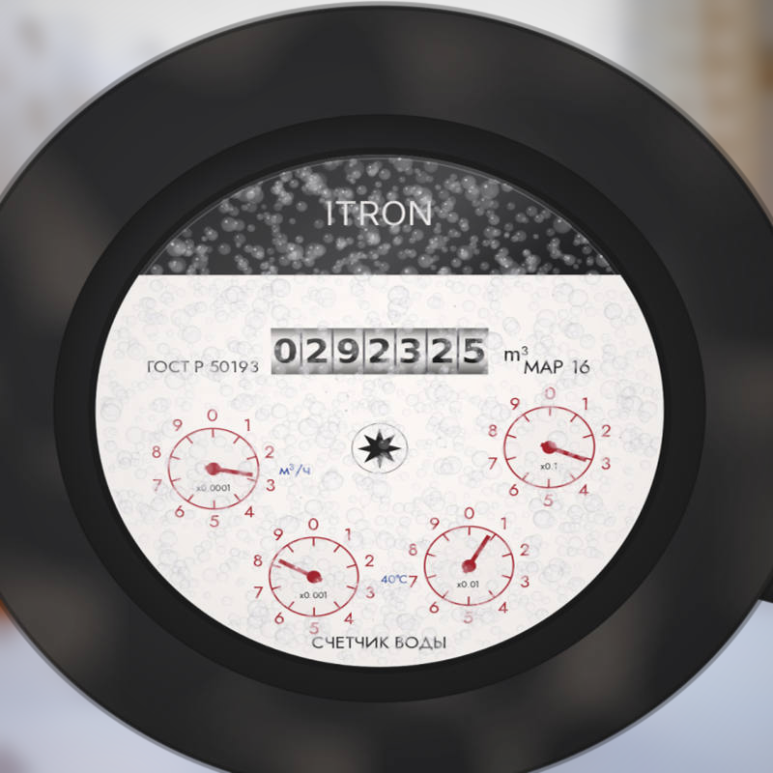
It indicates {"value": 292325.3082, "unit": "m³"}
